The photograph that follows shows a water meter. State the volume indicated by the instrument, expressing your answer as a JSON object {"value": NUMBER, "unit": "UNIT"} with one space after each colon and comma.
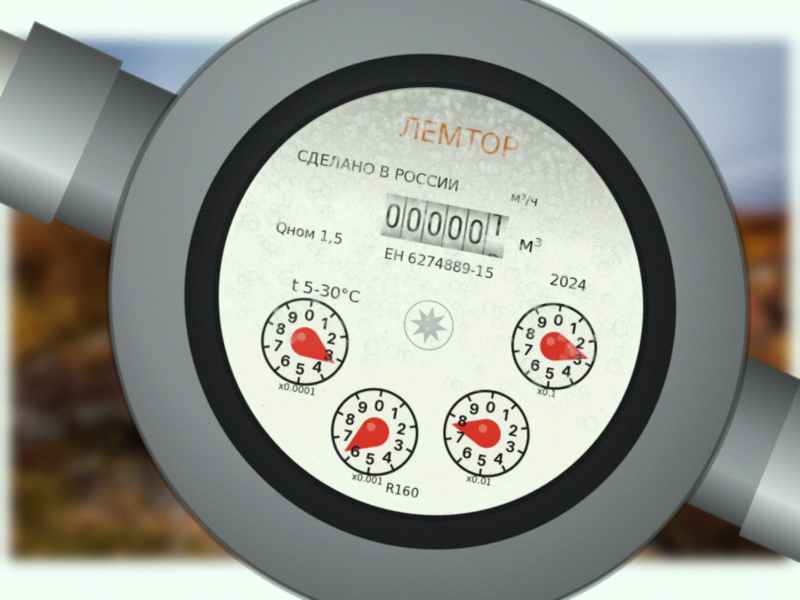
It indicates {"value": 1.2763, "unit": "m³"}
